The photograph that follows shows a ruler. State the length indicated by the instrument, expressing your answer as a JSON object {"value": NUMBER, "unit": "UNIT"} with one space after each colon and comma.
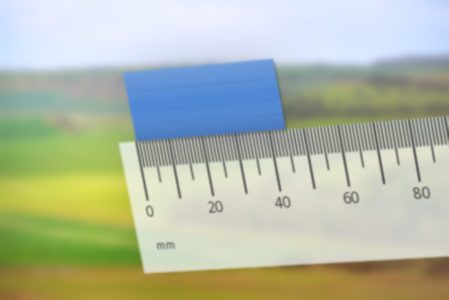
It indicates {"value": 45, "unit": "mm"}
